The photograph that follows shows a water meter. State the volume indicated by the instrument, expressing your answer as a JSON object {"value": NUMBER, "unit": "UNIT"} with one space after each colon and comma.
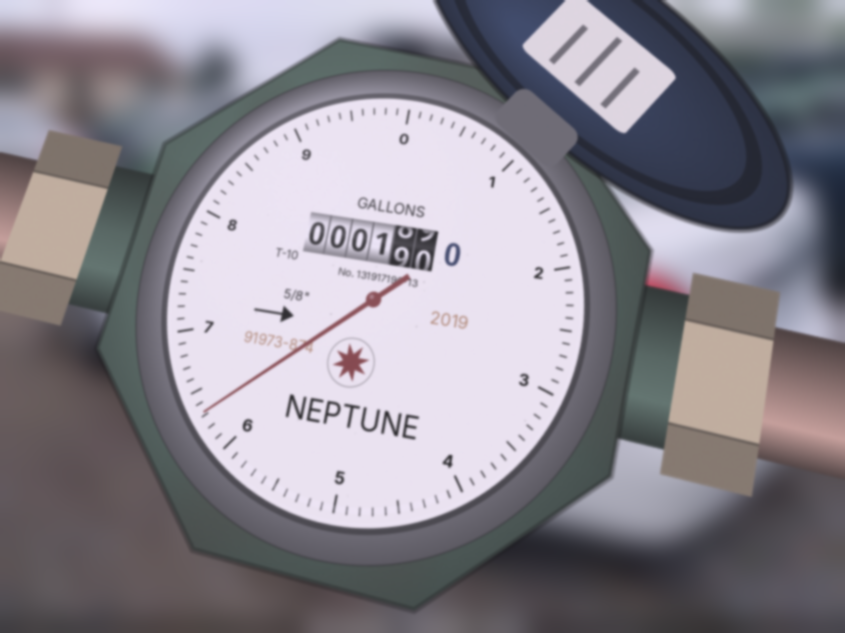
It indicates {"value": 1896.3, "unit": "gal"}
